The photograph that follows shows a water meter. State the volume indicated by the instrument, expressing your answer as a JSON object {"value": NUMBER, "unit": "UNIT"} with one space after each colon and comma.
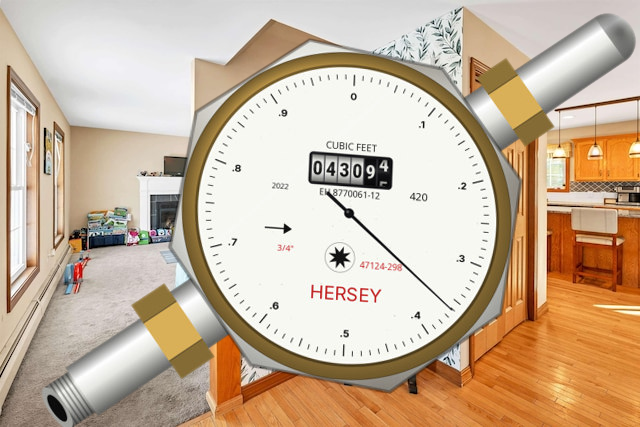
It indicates {"value": 43094.36, "unit": "ft³"}
